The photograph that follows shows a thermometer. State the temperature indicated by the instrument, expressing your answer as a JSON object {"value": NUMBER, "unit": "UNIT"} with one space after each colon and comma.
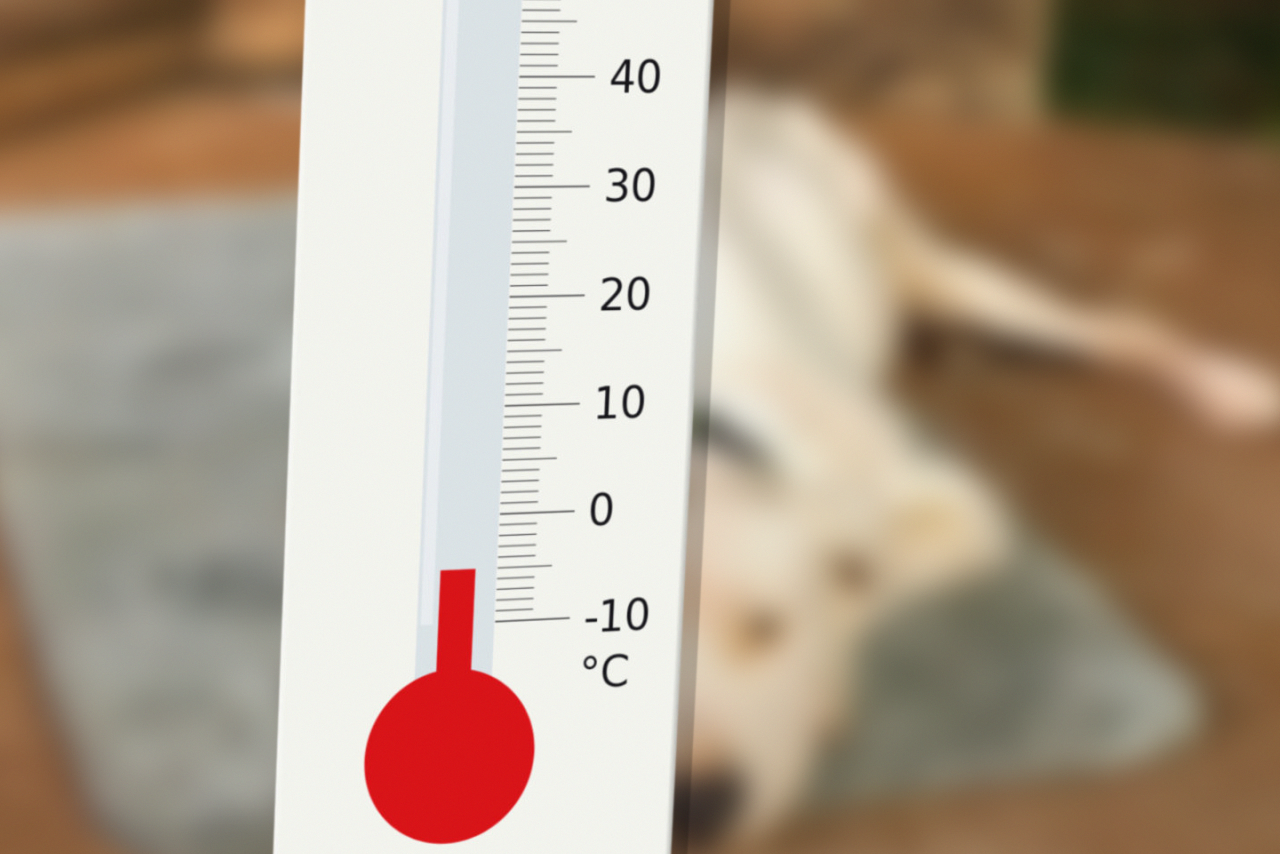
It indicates {"value": -5, "unit": "°C"}
